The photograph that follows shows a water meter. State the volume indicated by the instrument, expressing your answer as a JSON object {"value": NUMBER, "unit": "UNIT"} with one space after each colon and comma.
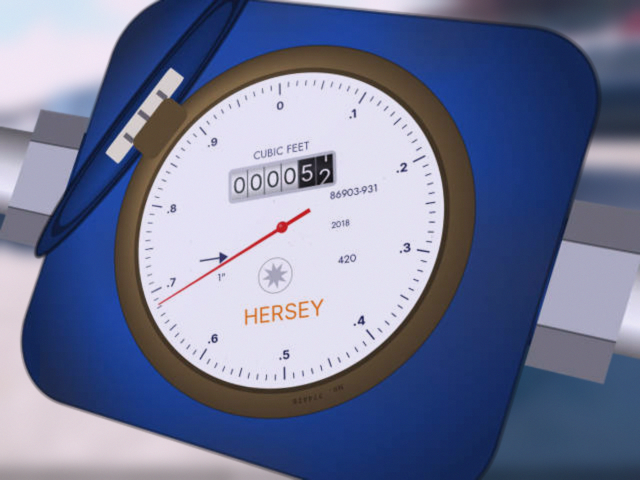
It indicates {"value": 51.68, "unit": "ft³"}
